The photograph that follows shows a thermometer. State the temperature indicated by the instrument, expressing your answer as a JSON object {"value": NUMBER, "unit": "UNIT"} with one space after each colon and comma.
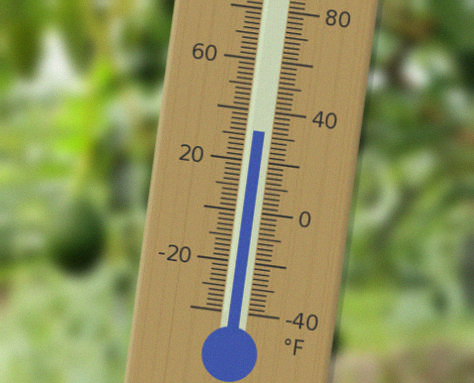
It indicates {"value": 32, "unit": "°F"}
